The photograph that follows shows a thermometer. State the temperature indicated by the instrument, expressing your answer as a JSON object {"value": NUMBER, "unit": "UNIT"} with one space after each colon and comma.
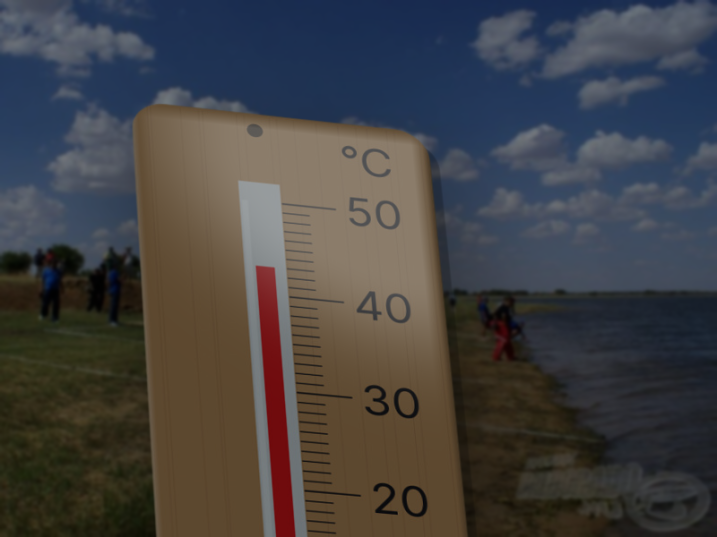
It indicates {"value": 43, "unit": "°C"}
